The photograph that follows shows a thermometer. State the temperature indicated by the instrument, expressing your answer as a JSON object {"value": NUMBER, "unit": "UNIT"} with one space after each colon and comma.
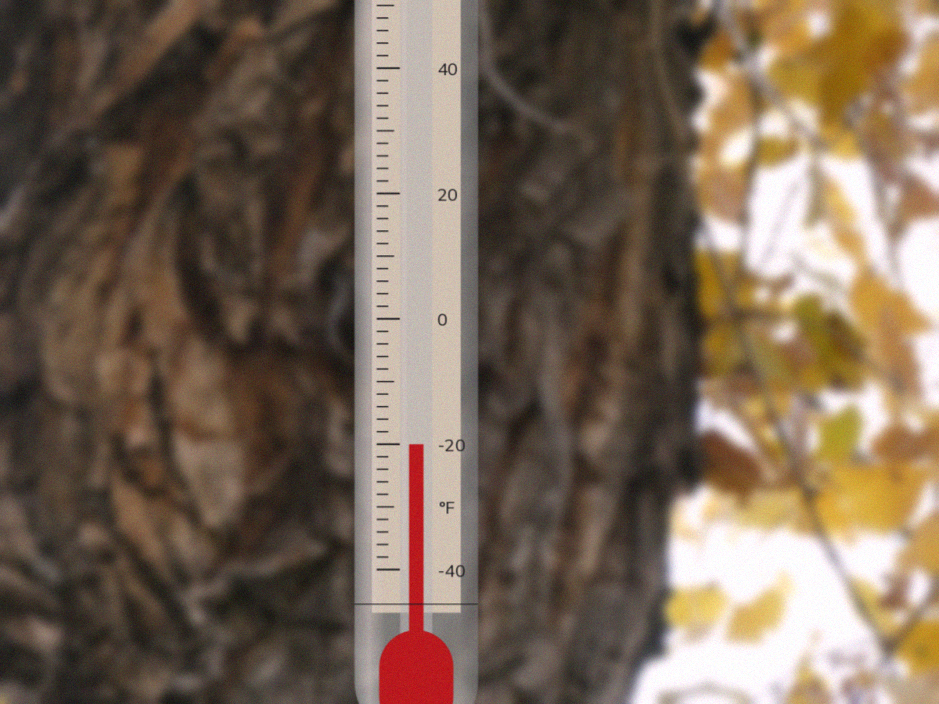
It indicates {"value": -20, "unit": "°F"}
